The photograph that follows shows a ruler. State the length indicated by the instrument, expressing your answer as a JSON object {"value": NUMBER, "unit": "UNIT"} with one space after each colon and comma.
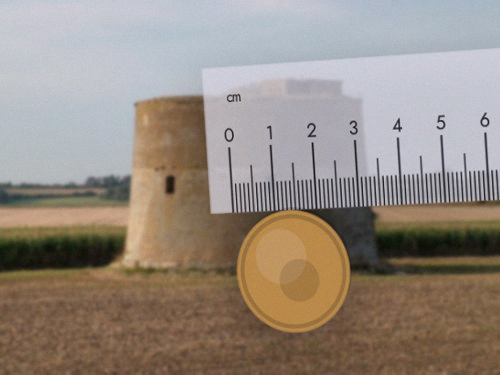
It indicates {"value": 2.7, "unit": "cm"}
